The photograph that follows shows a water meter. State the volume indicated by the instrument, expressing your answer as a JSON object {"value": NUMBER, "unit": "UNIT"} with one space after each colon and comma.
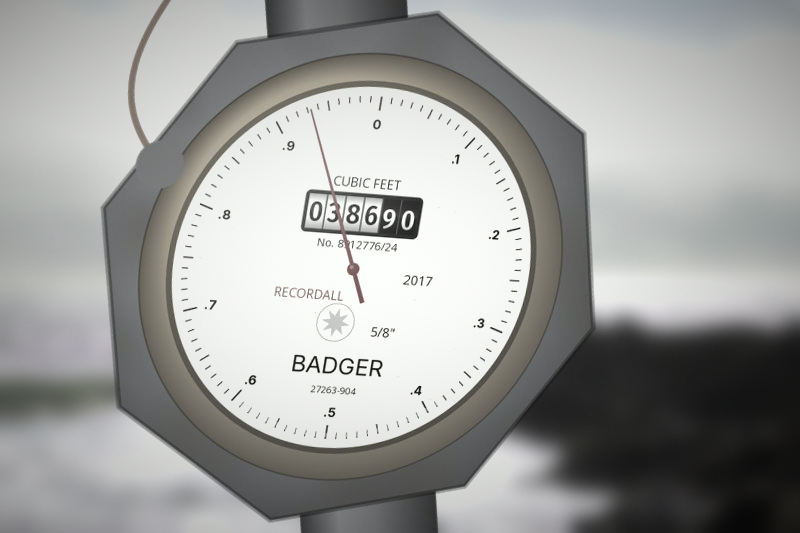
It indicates {"value": 38689.93, "unit": "ft³"}
